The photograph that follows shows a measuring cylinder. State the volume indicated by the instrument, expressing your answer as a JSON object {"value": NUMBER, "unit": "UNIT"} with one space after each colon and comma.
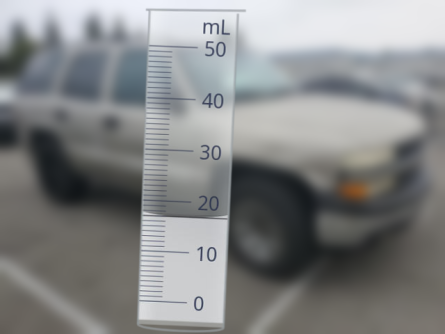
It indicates {"value": 17, "unit": "mL"}
